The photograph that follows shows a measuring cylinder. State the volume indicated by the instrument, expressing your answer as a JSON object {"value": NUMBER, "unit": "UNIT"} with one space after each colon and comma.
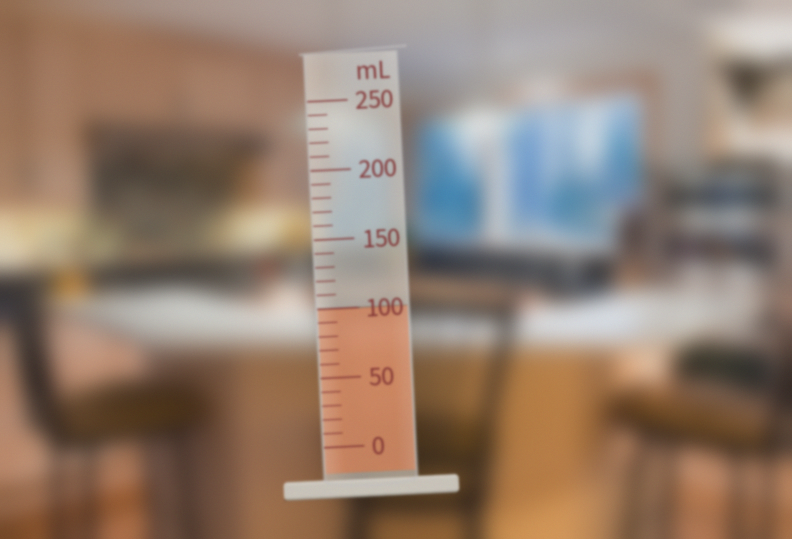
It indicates {"value": 100, "unit": "mL"}
